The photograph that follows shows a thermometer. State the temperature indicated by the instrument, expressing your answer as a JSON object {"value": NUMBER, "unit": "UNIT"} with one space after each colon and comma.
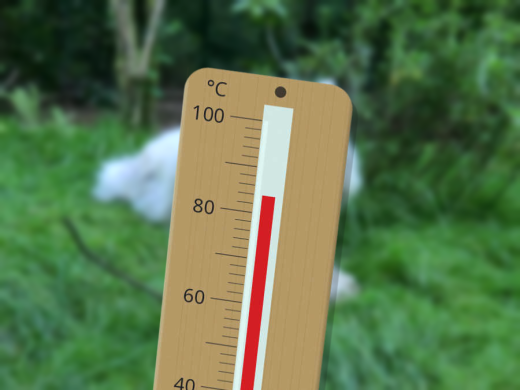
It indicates {"value": 84, "unit": "°C"}
